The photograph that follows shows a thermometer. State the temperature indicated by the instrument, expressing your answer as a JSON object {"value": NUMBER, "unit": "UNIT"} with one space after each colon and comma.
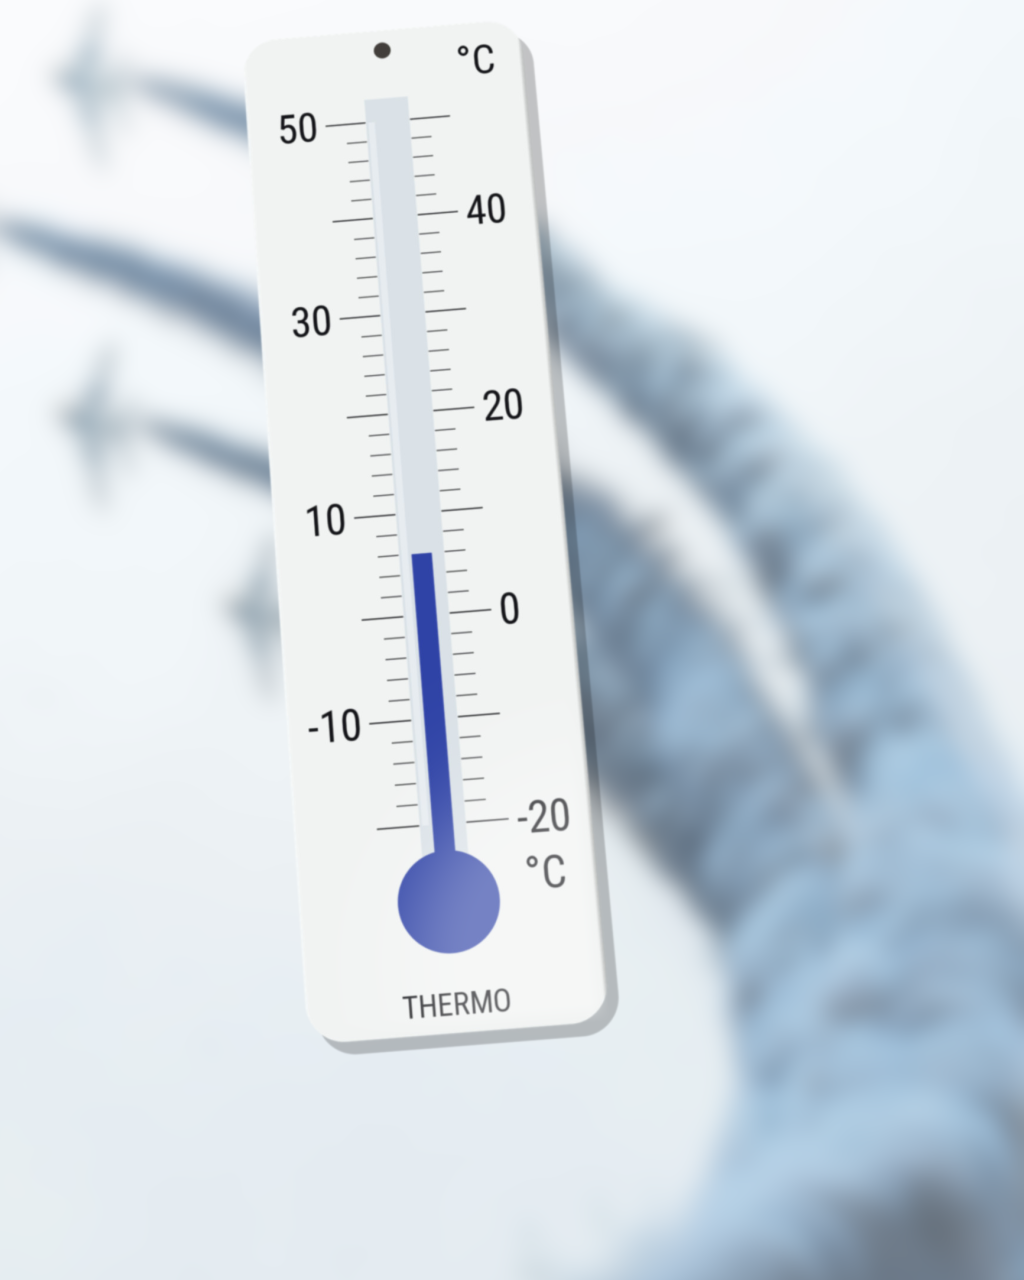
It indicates {"value": 6, "unit": "°C"}
